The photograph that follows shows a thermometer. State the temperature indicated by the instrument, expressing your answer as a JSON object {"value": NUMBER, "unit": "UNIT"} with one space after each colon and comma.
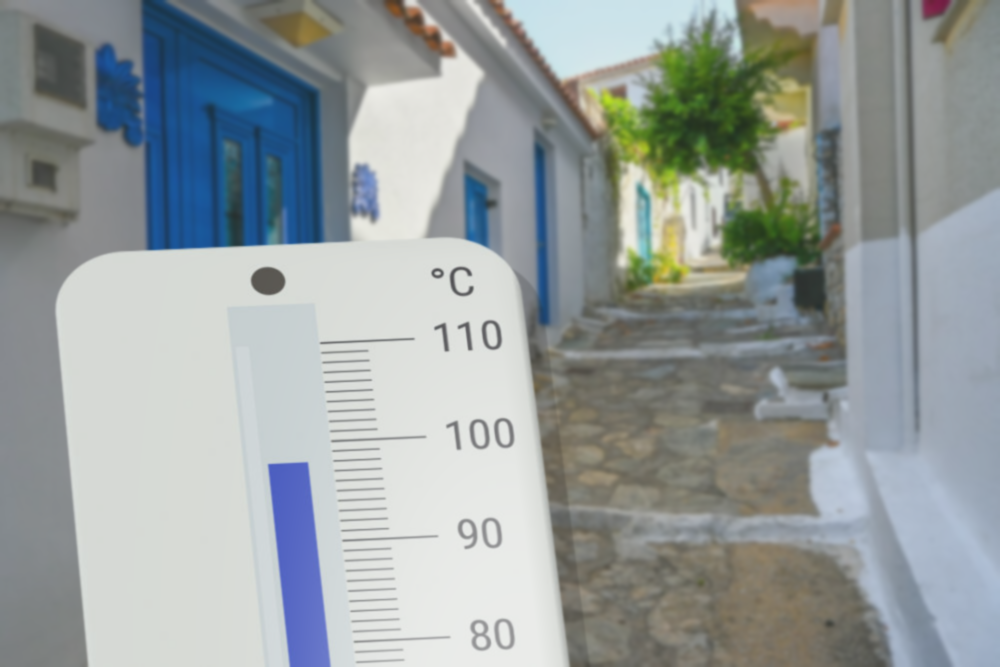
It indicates {"value": 98, "unit": "°C"}
